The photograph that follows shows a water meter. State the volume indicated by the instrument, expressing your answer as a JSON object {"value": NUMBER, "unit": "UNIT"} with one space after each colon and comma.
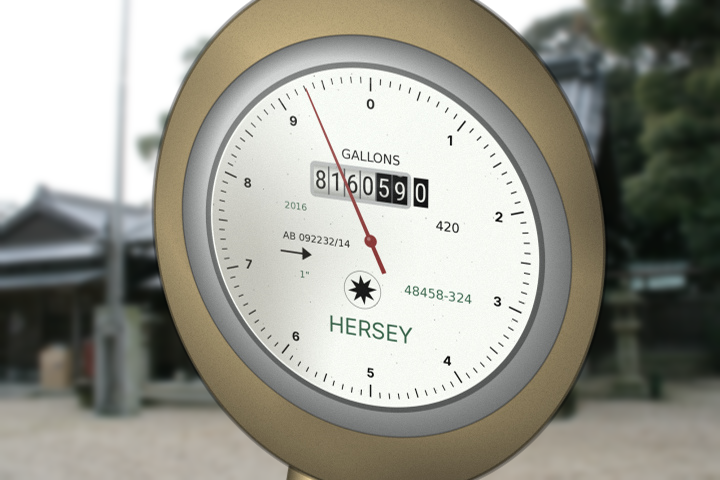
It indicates {"value": 8160589.3, "unit": "gal"}
